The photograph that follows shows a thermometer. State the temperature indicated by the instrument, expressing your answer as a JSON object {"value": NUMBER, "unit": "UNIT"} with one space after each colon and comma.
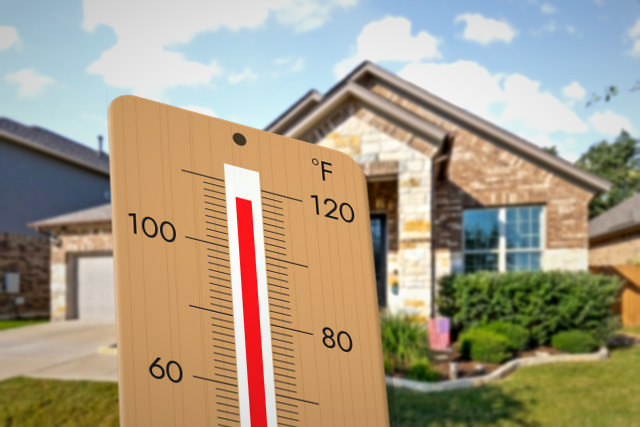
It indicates {"value": 116, "unit": "°F"}
